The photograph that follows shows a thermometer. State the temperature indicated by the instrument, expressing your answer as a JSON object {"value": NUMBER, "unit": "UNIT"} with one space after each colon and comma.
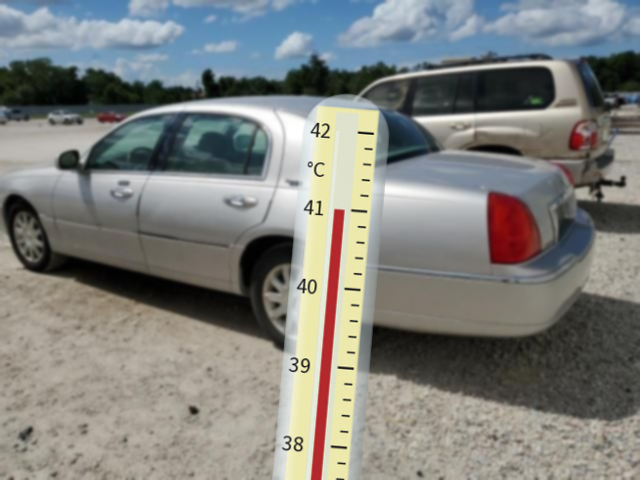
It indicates {"value": 41, "unit": "°C"}
